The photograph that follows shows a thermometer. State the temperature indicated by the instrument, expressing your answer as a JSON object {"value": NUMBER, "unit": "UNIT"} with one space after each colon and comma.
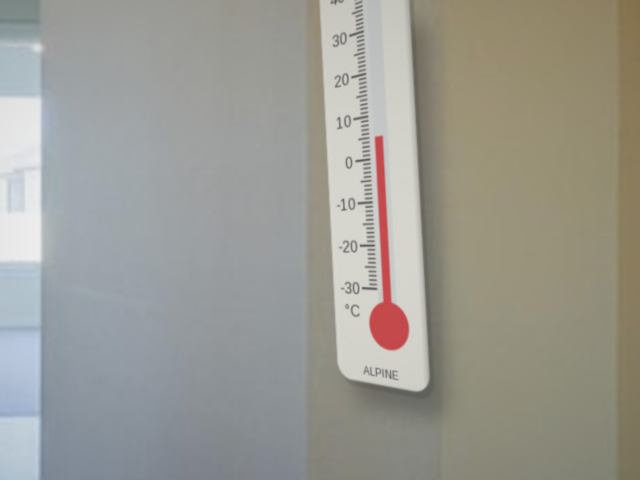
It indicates {"value": 5, "unit": "°C"}
